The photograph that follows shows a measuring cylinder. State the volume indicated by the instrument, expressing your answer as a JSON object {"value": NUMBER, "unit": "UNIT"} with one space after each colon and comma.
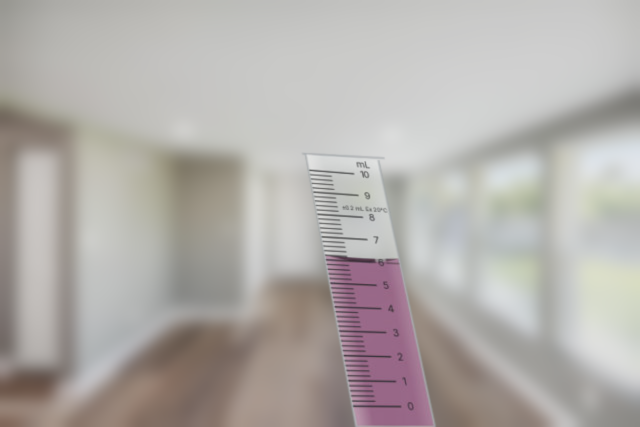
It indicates {"value": 6, "unit": "mL"}
